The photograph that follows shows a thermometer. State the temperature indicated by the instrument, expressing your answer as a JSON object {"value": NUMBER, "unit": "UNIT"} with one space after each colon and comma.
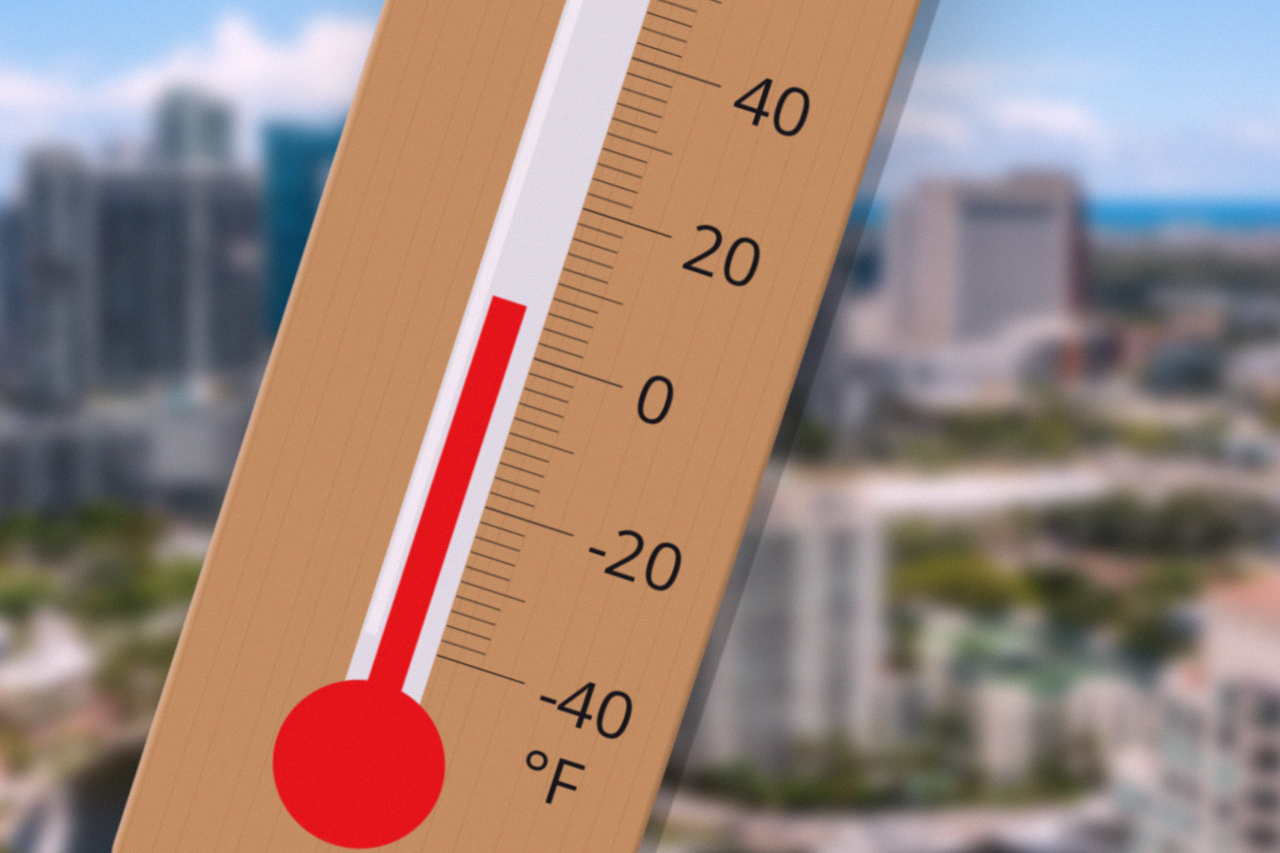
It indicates {"value": 6, "unit": "°F"}
